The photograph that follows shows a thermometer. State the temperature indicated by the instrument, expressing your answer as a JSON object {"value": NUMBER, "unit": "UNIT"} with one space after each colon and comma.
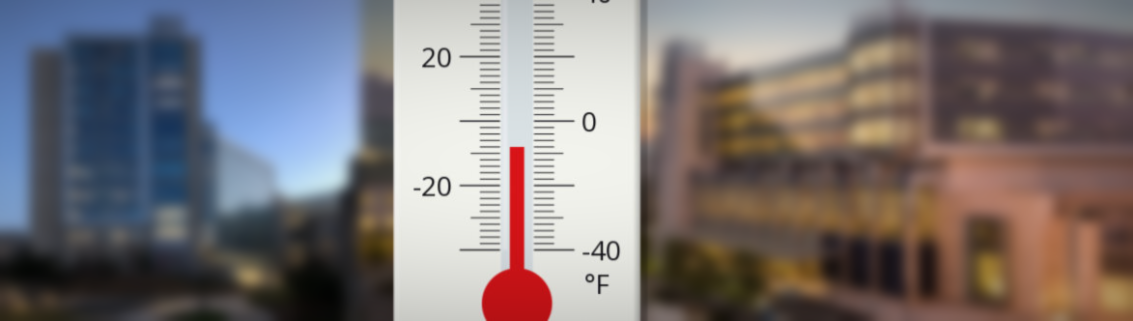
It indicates {"value": -8, "unit": "°F"}
